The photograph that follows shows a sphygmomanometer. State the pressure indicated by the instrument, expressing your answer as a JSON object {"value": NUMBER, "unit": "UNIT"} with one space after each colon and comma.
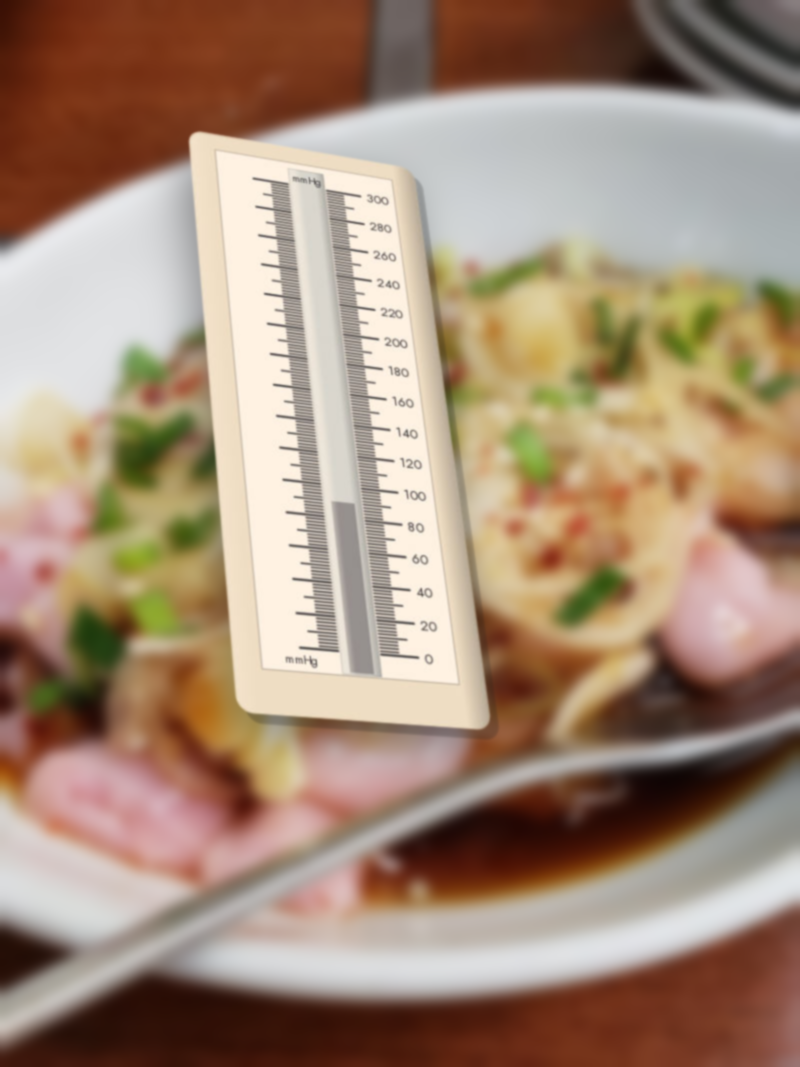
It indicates {"value": 90, "unit": "mmHg"}
